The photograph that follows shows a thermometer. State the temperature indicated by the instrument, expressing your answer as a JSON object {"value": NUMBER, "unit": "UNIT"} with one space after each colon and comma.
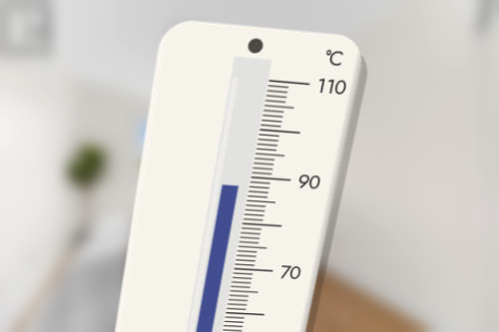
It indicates {"value": 88, "unit": "°C"}
